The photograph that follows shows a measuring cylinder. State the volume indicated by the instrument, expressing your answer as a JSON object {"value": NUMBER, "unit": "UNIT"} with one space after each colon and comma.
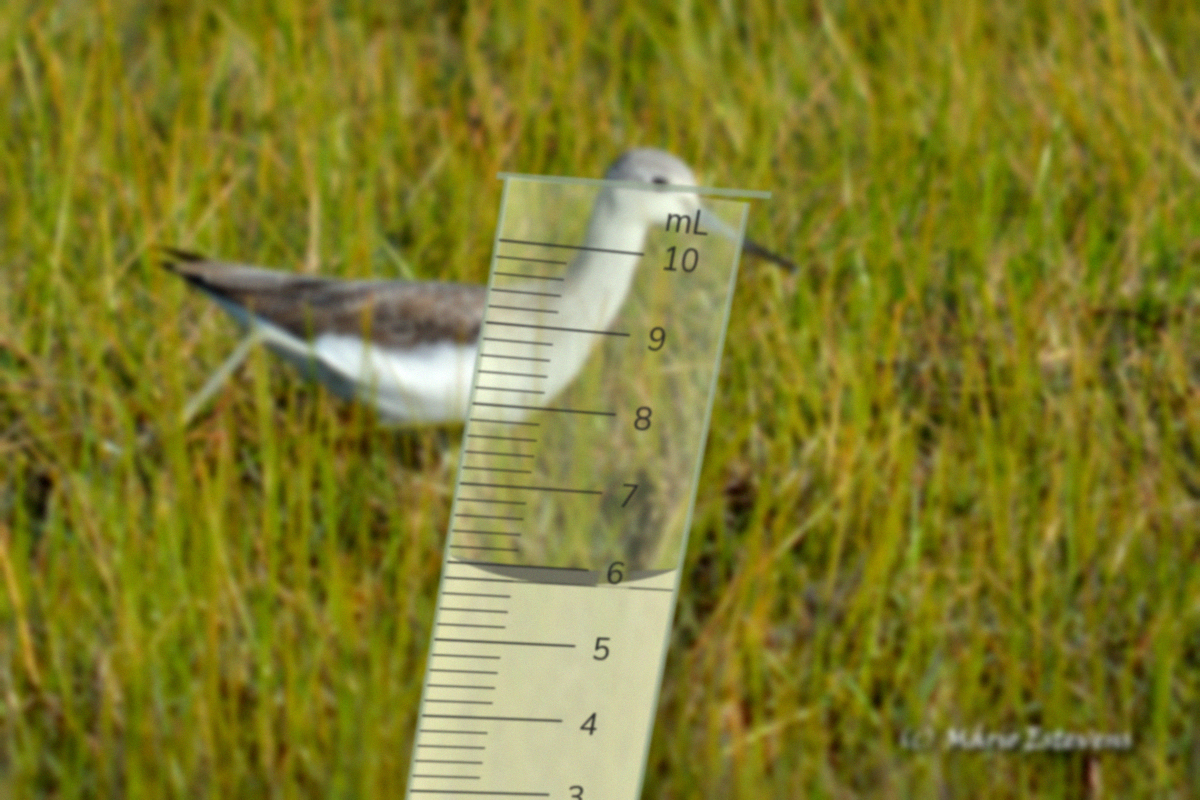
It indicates {"value": 5.8, "unit": "mL"}
